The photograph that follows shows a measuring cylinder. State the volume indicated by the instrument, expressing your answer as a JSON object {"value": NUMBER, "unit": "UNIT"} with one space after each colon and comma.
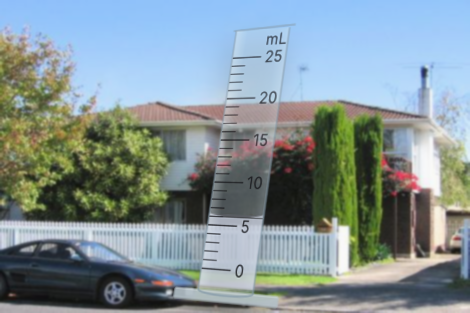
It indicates {"value": 6, "unit": "mL"}
